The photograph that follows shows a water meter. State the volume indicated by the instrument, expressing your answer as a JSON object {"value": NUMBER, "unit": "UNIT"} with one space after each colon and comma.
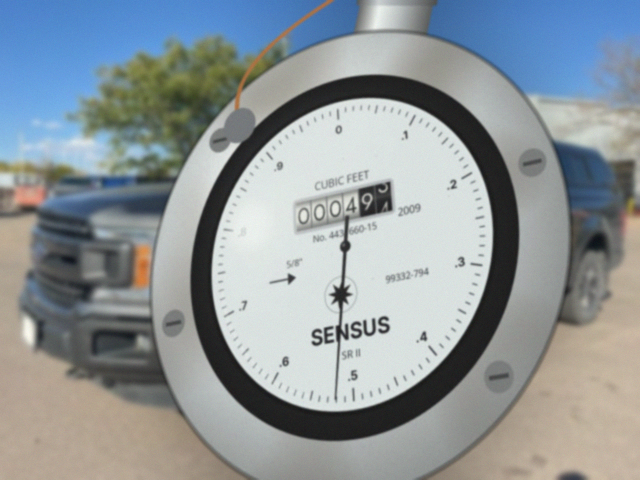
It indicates {"value": 493.52, "unit": "ft³"}
